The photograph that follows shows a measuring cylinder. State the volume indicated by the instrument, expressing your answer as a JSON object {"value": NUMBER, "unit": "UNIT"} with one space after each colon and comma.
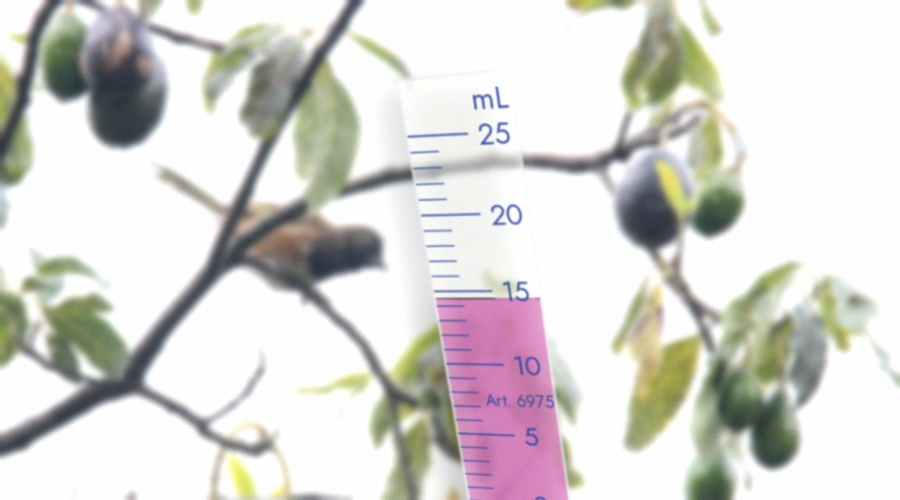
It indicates {"value": 14.5, "unit": "mL"}
